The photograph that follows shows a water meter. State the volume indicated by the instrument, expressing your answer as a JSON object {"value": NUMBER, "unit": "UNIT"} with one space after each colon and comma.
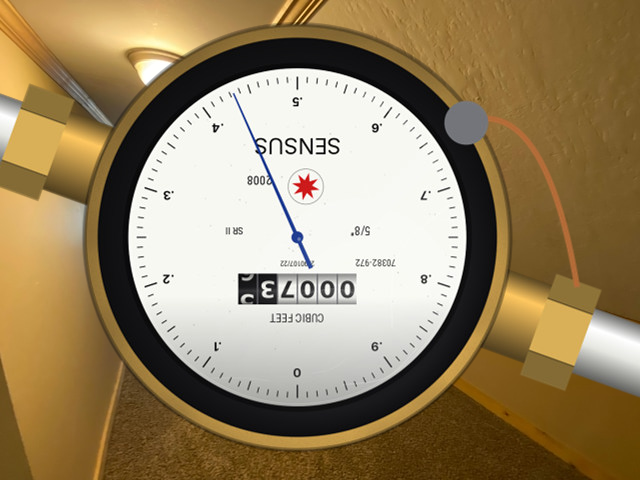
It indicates {"value": 735.43, "unit": "ft³"}
